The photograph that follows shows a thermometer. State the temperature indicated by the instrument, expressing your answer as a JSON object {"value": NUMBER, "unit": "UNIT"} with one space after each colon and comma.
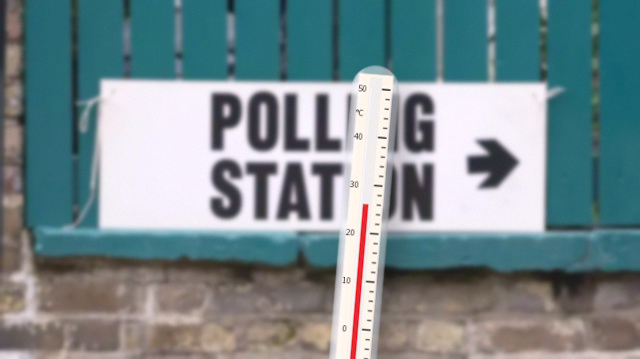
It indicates {"value": 26, "unit": "°C"}
